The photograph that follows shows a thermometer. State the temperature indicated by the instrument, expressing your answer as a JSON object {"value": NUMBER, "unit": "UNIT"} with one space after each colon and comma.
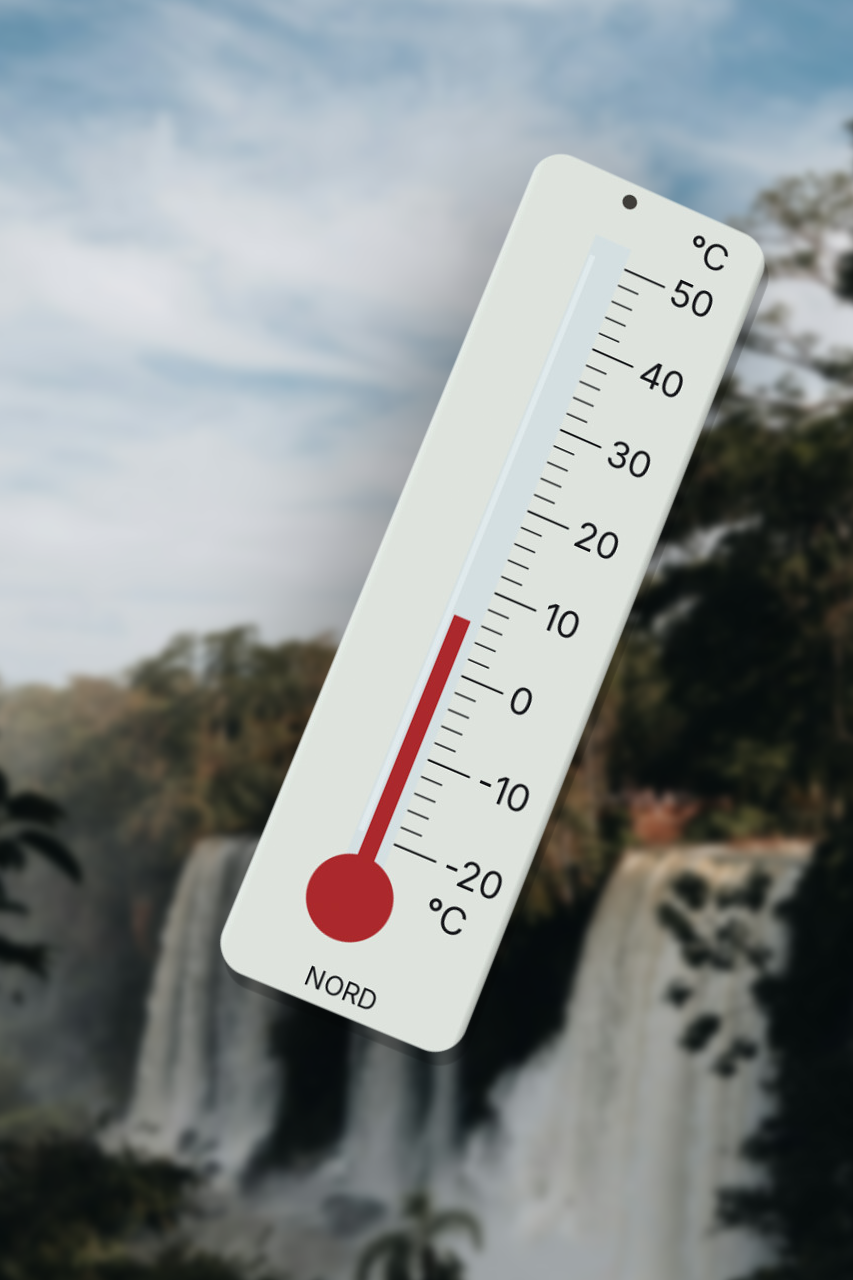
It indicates {"value": 6, "unit": "°C"}
